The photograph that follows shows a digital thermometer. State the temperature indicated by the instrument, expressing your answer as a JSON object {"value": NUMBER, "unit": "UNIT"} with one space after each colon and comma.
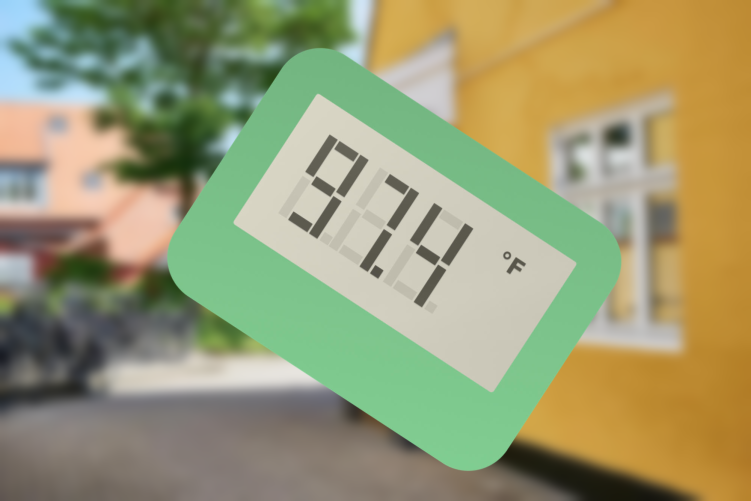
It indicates {"value": 97.4, "unit": "°F"}
